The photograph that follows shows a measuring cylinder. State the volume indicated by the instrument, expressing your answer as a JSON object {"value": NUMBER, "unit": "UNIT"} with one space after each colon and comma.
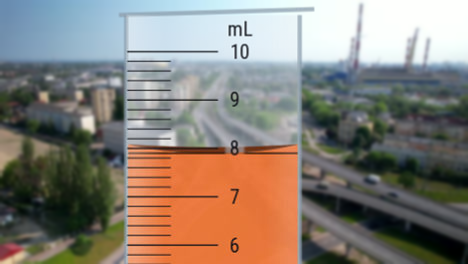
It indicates {"value": 7.9, "unit": "mL"}
